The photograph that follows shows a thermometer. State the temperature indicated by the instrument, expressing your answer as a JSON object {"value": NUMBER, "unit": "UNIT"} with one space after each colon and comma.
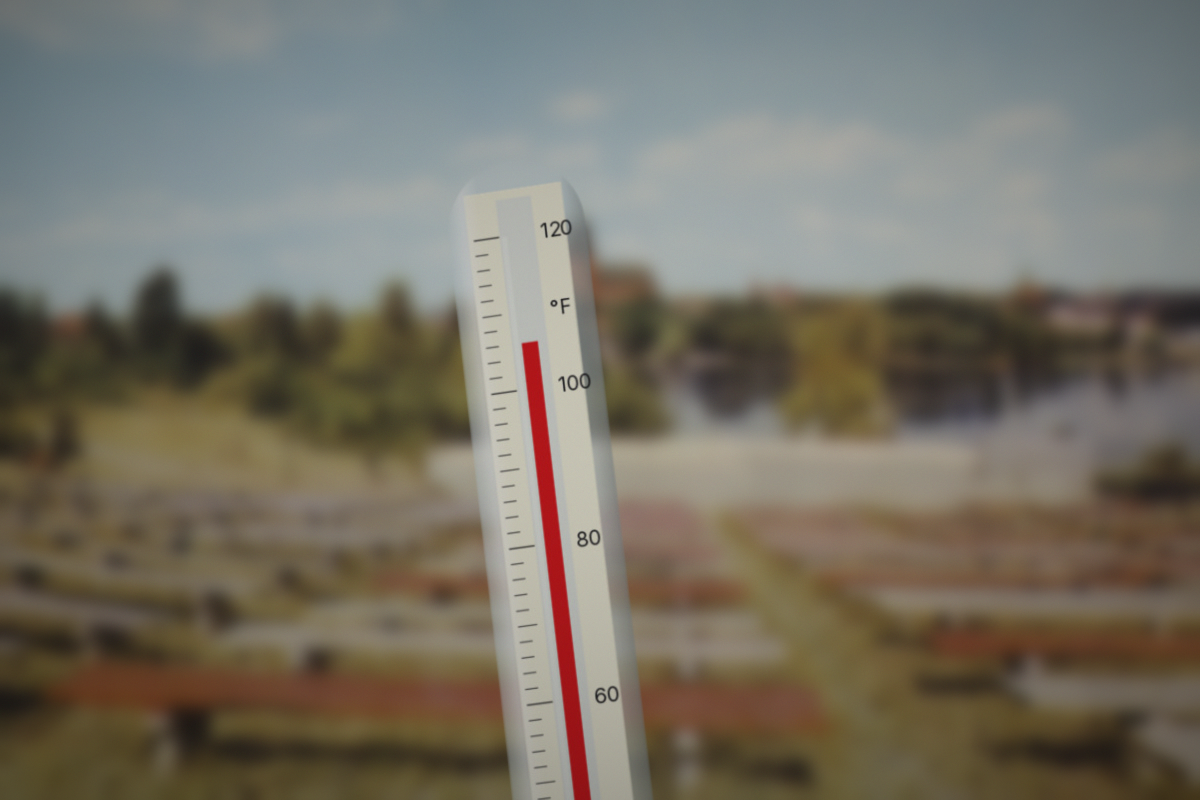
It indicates {"value": 106, "unit": "°F"}
